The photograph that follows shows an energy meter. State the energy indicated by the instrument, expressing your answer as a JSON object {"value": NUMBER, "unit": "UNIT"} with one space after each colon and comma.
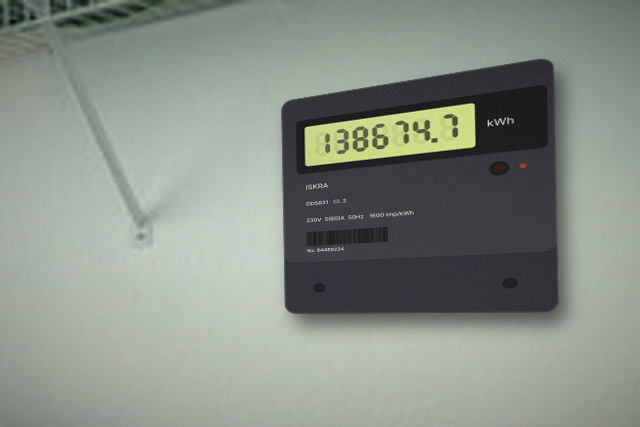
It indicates {"value": 138674.7, "unit": "kWh"}
